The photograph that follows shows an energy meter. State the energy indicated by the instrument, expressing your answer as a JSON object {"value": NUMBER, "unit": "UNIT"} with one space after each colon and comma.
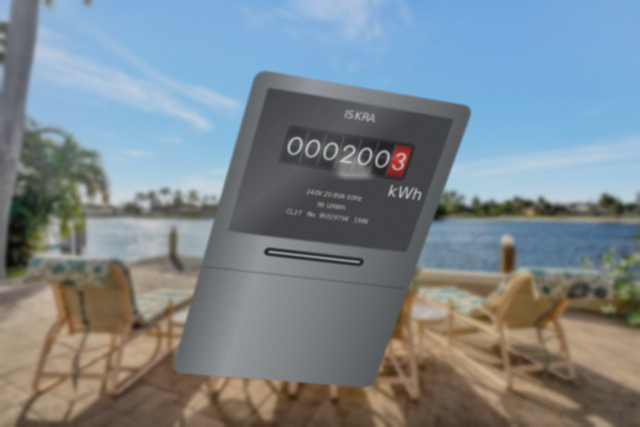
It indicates {"value": 200.3, "unit": "kWh"}
